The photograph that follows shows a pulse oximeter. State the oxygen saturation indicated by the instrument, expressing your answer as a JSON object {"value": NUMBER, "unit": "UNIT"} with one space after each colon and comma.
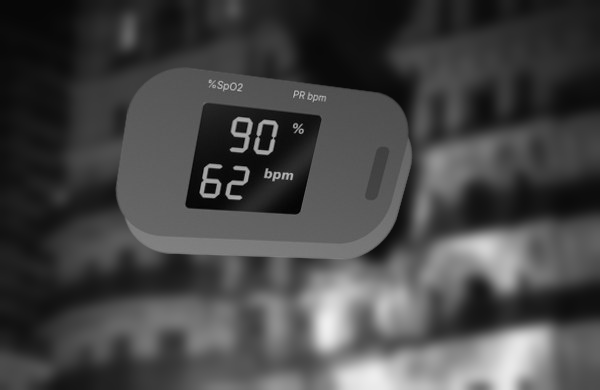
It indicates {"value": 90, "unit": "%"}
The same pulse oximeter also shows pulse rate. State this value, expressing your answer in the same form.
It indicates {"value": 62, "unit": "bpm"}
